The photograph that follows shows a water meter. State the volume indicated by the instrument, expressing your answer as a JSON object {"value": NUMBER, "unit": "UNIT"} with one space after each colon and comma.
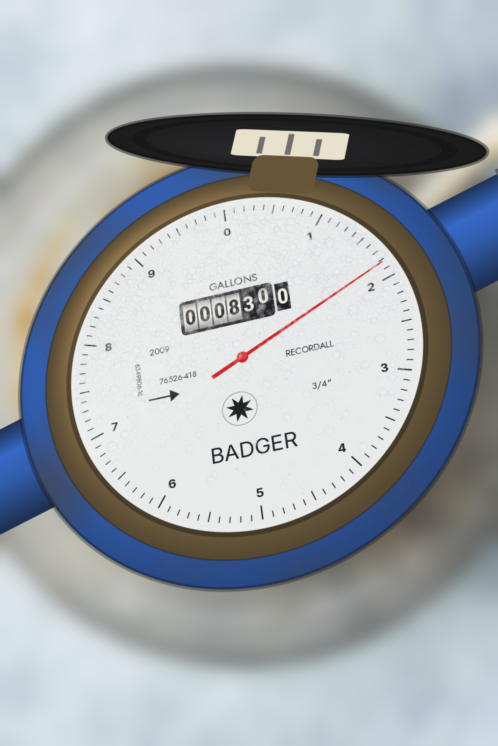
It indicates {"value": 8301.8, "unit": "gal"}
